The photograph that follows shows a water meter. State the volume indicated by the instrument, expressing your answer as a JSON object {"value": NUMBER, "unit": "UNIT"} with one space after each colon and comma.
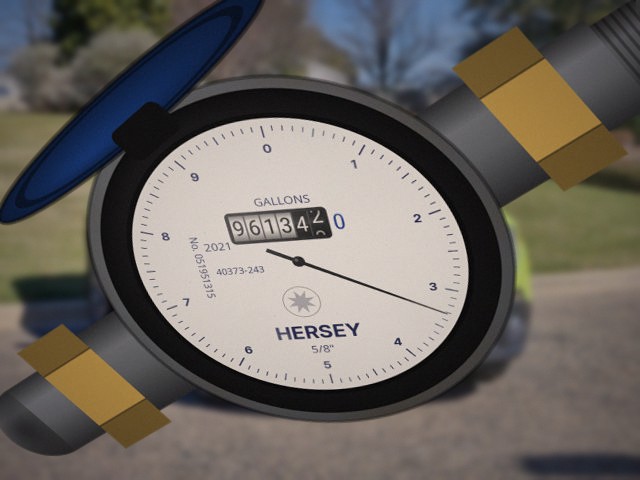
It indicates {"value": 9613423.3, "unit": "gal"}
